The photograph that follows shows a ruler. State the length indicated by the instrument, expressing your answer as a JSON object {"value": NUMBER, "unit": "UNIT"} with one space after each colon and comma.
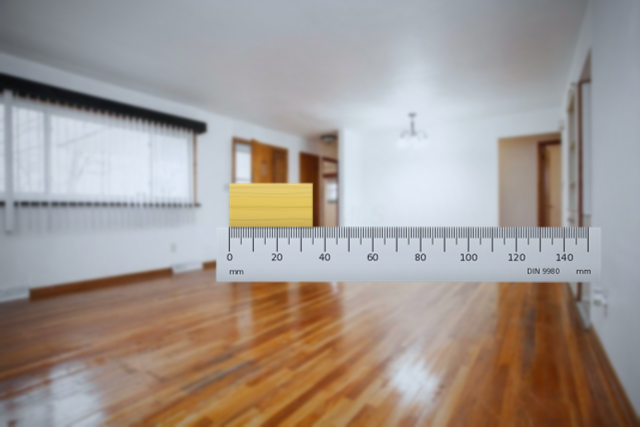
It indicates {"value": 35, "unit": "mm"}
